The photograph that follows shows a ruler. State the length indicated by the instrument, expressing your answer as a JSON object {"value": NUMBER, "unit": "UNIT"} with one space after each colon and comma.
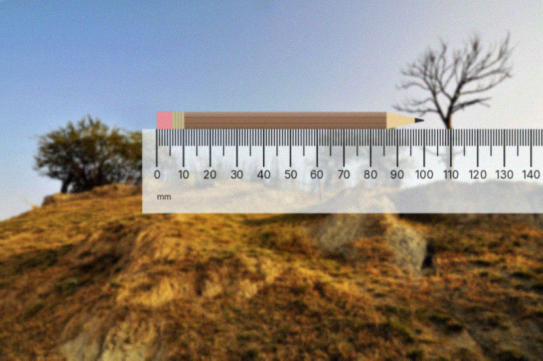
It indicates {"value": 100, "unit": "mm"}
